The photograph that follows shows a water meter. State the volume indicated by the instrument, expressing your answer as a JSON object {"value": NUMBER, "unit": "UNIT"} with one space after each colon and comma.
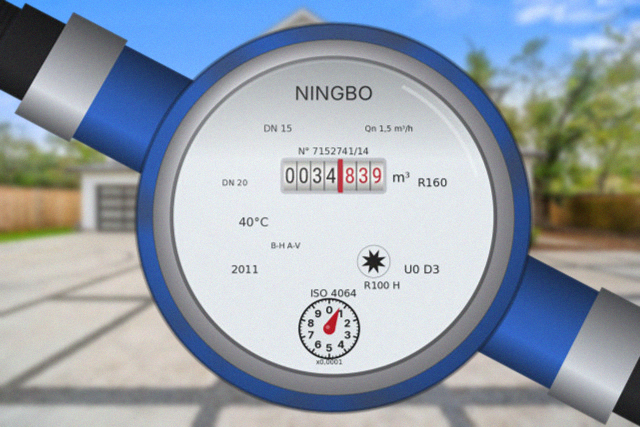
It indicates {"value": 34.8390, "unit": "m³"}
